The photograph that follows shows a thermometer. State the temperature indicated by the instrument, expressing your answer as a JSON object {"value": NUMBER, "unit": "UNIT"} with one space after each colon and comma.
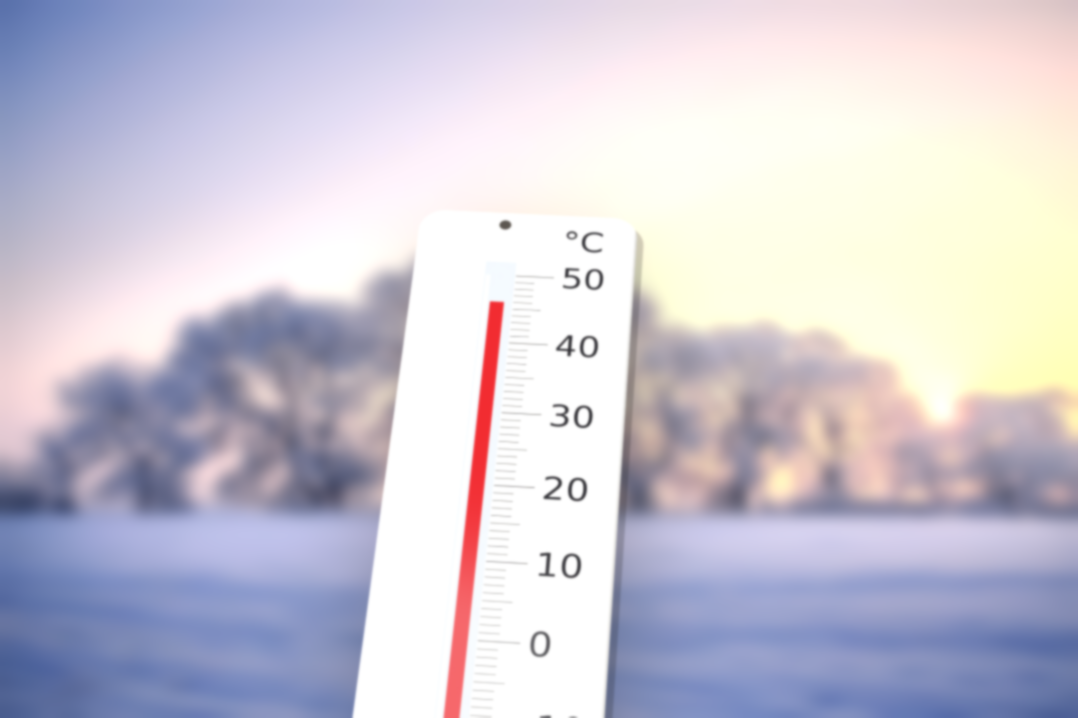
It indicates {"value": 46, "unit": "°C"}
